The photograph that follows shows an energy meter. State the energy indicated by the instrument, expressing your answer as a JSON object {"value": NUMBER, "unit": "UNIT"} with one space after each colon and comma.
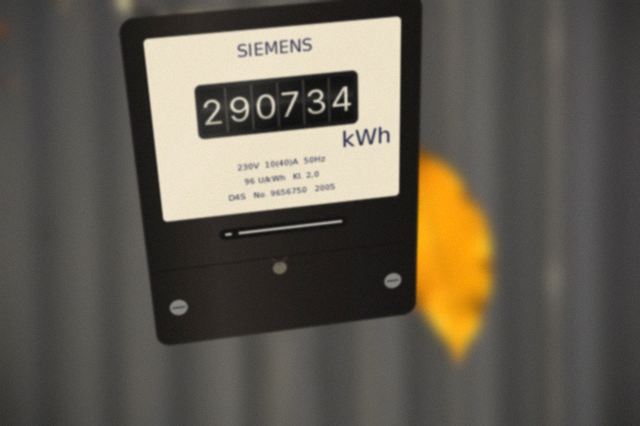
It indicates {"value": 290734, "unit": "kWh"}
